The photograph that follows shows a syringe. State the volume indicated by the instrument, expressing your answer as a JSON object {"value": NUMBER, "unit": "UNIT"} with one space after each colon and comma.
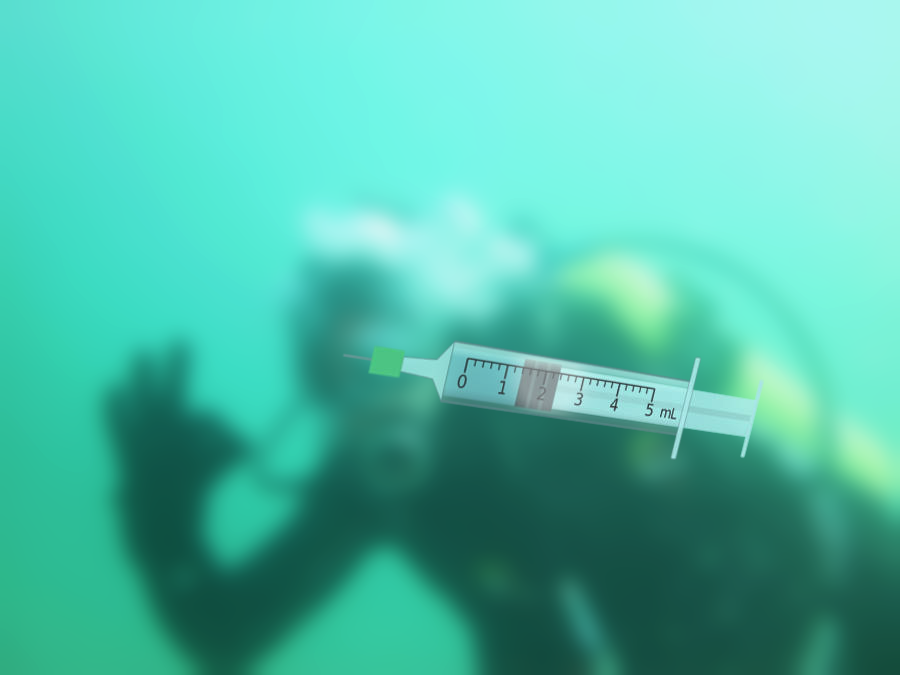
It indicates {"value": 1.4, "unit": "mL"}
